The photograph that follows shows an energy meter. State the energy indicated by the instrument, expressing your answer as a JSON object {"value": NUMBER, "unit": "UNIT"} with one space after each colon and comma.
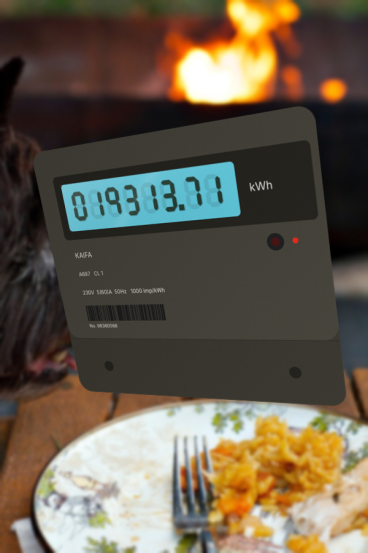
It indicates {"value": 19313.71, "unit": "kWh"}
